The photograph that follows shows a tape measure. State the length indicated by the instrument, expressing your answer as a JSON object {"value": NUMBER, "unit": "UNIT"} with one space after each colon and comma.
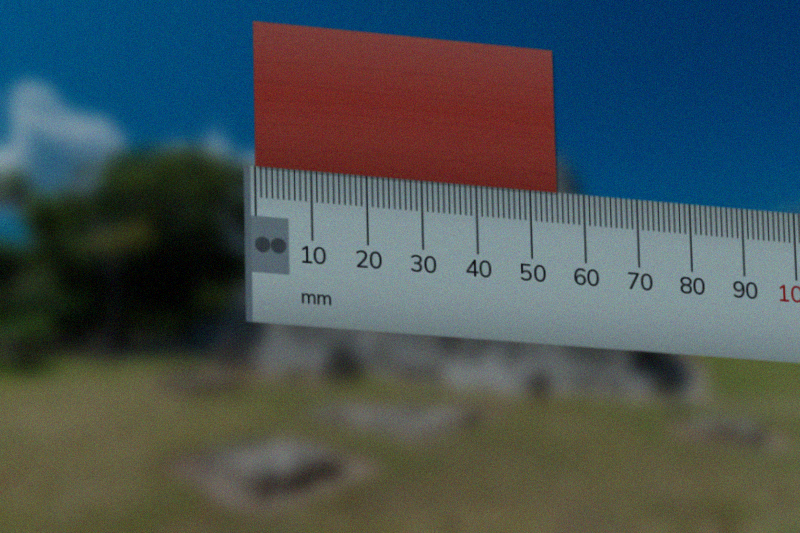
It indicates {"value": 55, "unit": "mm"}
